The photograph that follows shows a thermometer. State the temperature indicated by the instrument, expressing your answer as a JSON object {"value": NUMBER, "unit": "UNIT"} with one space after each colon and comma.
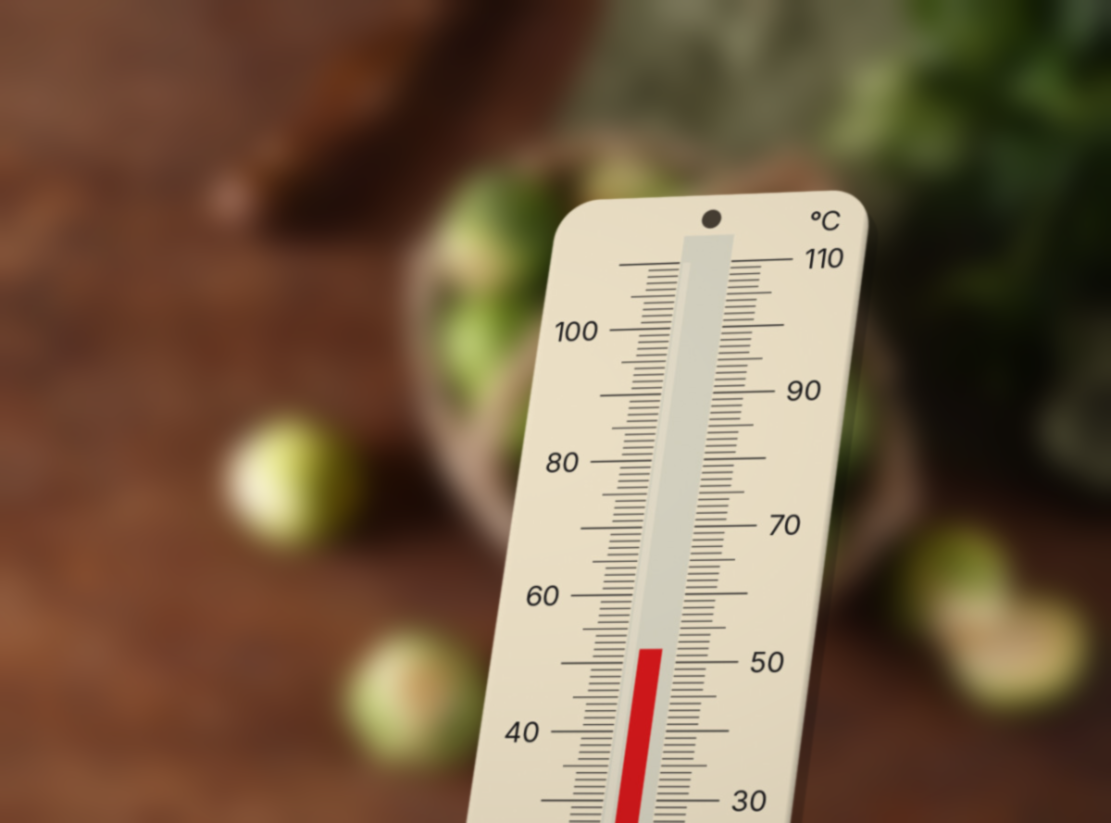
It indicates {"value": 52, "unit": "°C"}
